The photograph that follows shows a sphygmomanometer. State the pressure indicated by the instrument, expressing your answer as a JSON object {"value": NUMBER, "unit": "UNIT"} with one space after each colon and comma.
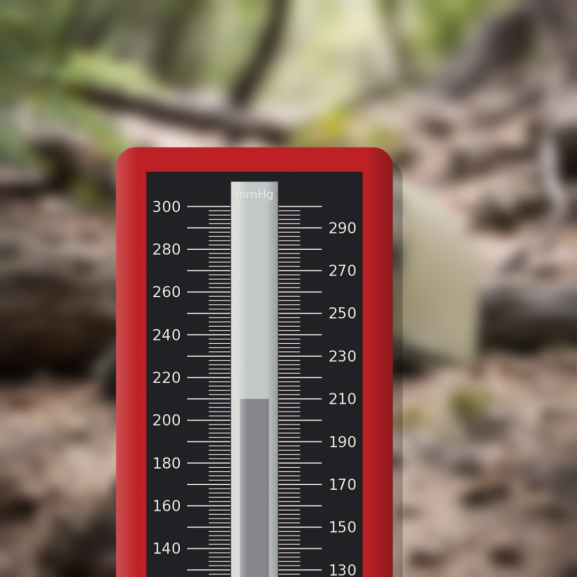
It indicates {"value": 210, "unit": "mmHg"}
